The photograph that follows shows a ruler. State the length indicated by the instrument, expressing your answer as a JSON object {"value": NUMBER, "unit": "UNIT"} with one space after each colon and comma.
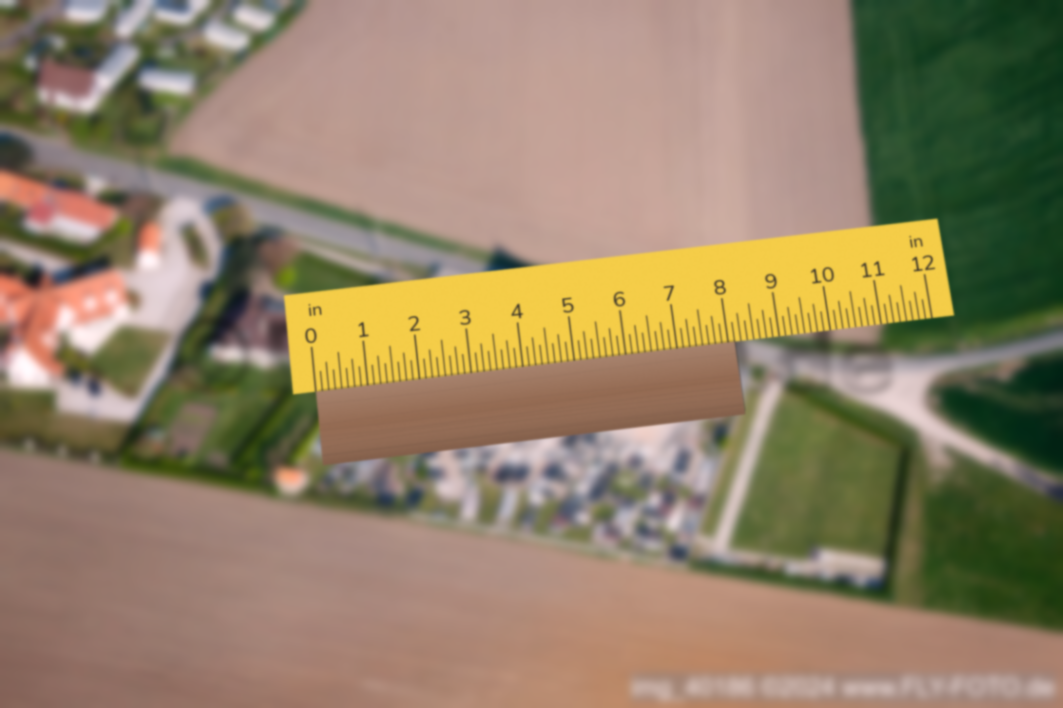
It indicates {"value": 8.125, "unit": "in"}
